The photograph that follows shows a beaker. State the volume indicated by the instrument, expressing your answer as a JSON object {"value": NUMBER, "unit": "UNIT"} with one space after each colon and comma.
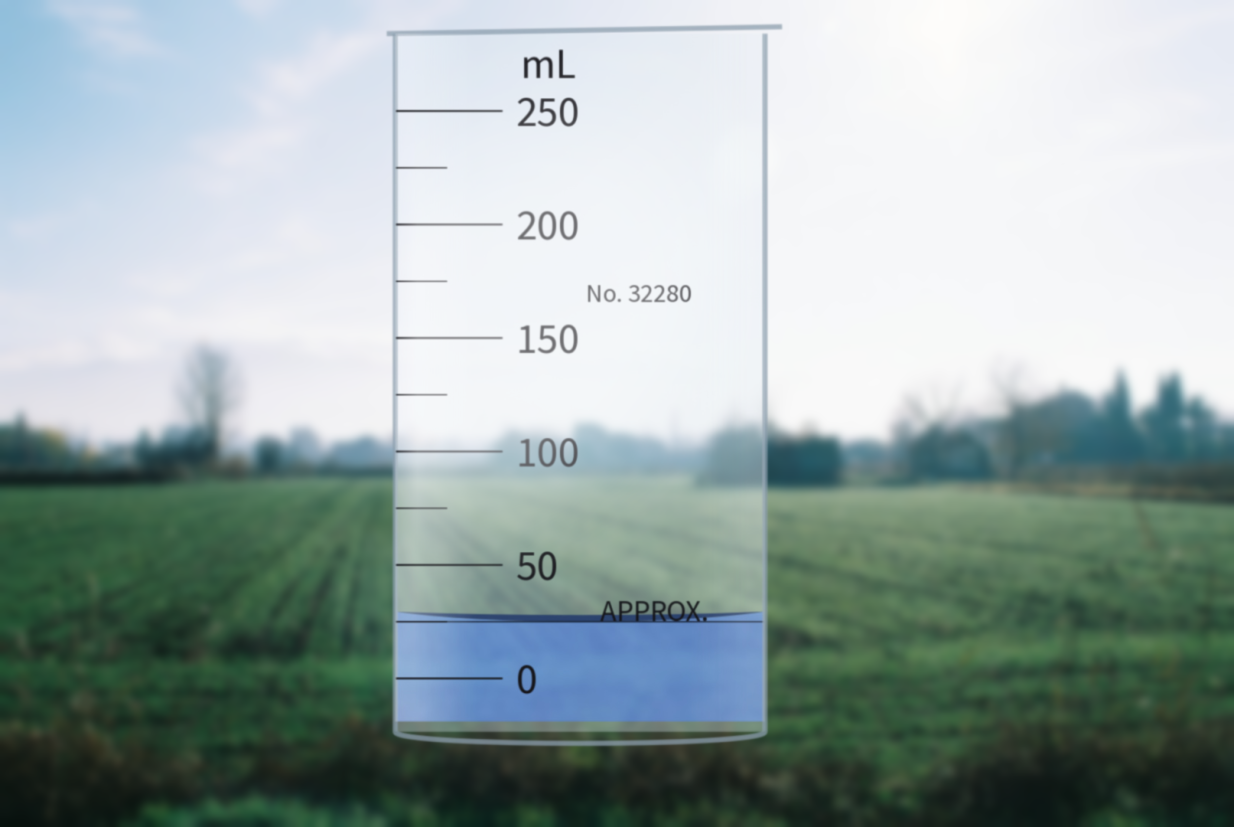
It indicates {"value": 25, "unit": "mL"}
